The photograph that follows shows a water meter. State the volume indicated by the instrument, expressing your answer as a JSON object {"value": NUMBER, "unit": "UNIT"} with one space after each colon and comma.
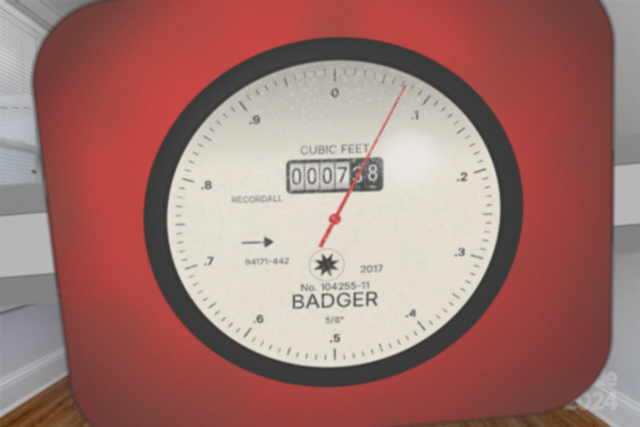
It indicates {"value": 738.07, "unit": "ft³"}
